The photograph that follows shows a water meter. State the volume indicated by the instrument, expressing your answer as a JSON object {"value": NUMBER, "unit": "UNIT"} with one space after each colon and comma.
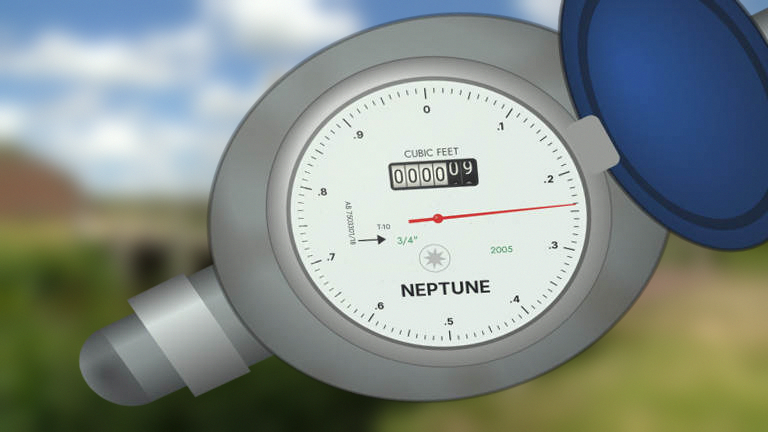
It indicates {"value": 9.24, "unit": "ft³"}
